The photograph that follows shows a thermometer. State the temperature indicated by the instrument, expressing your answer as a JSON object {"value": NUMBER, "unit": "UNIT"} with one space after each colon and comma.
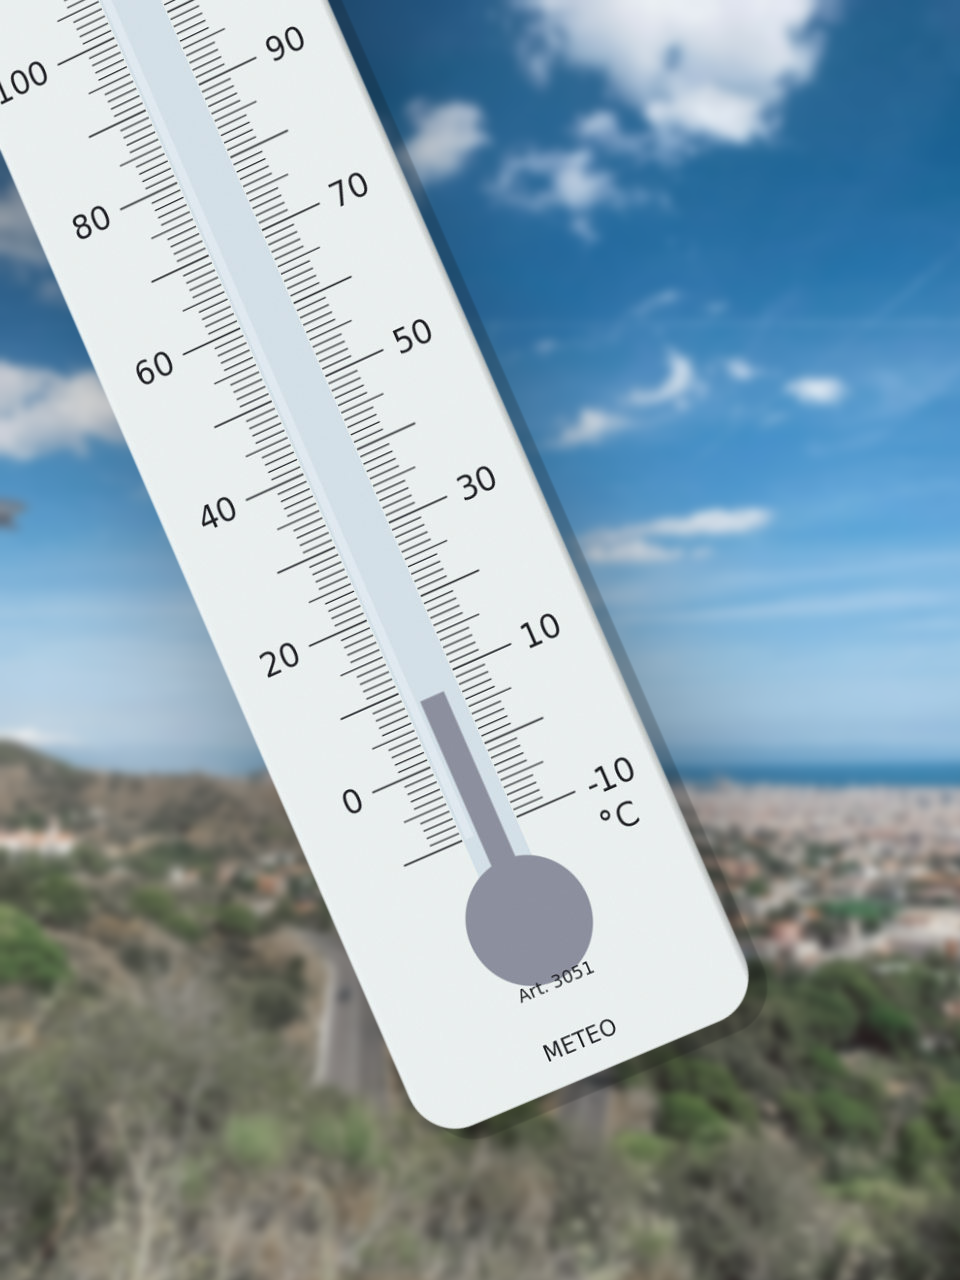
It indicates {"value": 8, "unit": "°C"}
